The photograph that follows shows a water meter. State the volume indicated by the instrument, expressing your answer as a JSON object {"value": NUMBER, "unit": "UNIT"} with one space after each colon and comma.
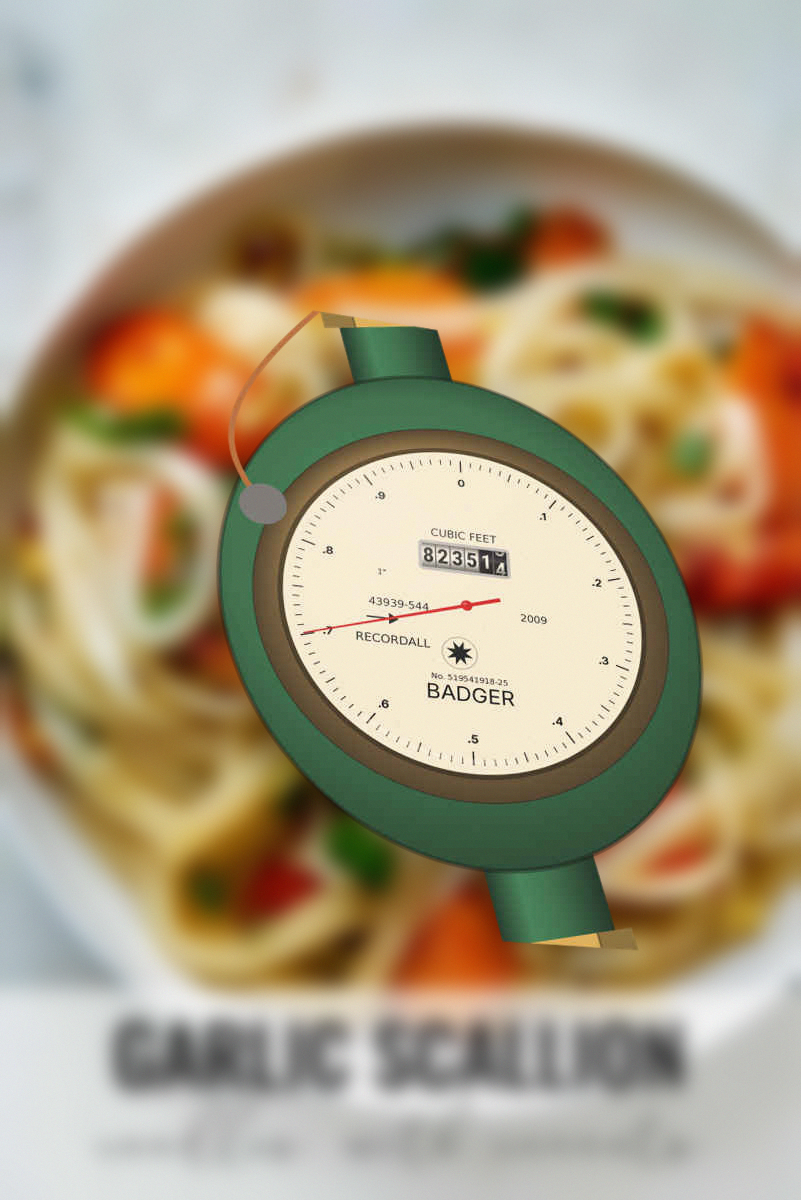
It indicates {"value": 823513.70, "unit": "ft³"}
